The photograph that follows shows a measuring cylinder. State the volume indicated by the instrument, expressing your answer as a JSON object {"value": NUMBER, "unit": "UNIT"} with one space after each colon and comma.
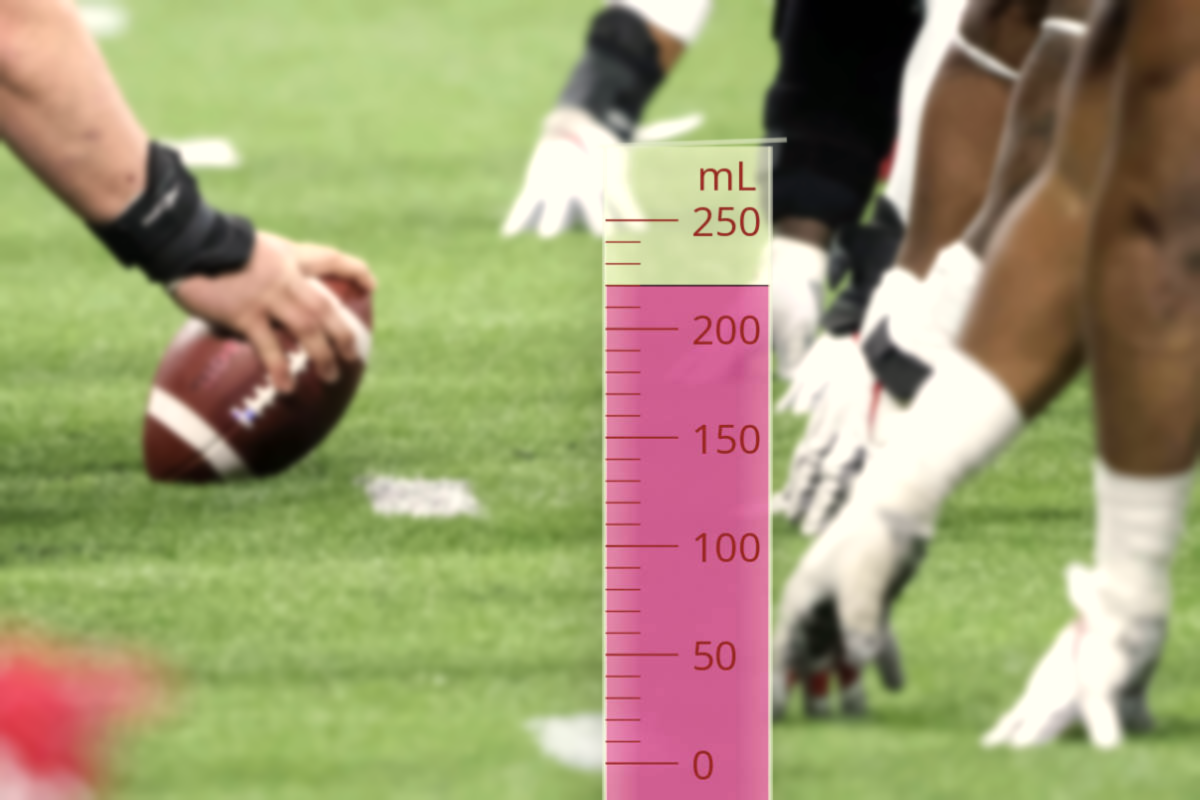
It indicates {"value": 220, "unit": "mL"}
